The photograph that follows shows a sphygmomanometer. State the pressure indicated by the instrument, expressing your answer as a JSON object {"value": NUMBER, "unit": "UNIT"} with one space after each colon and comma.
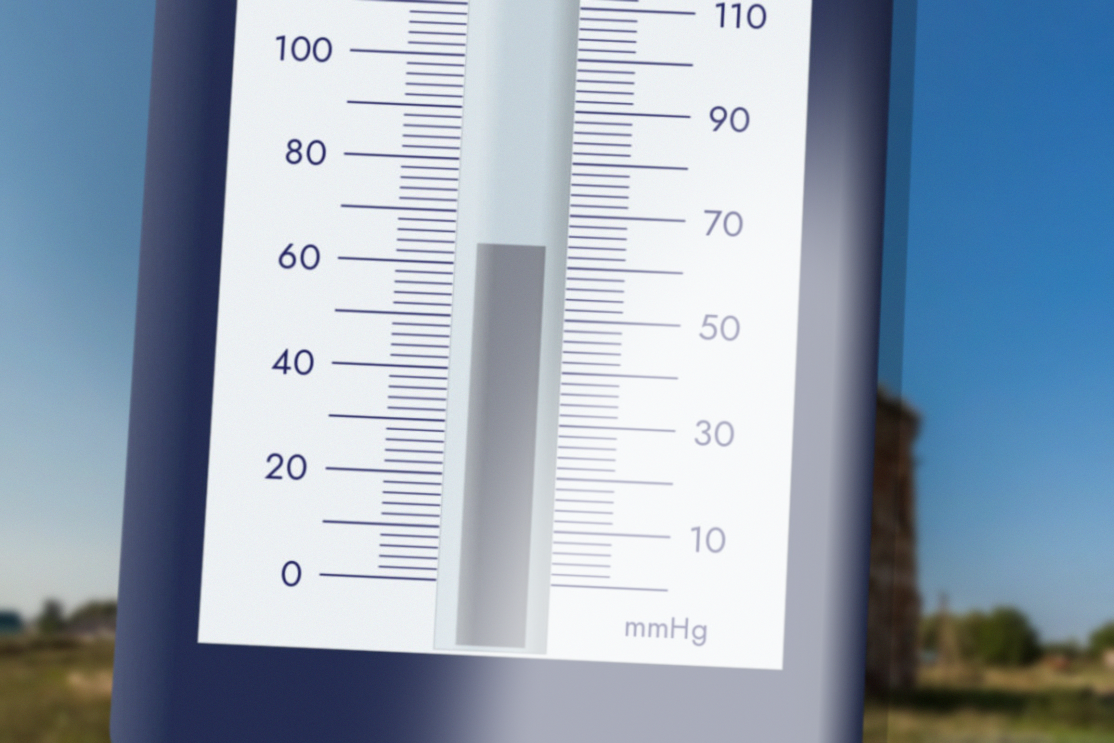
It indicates {"value": 64, "unit": "mmHg"}
